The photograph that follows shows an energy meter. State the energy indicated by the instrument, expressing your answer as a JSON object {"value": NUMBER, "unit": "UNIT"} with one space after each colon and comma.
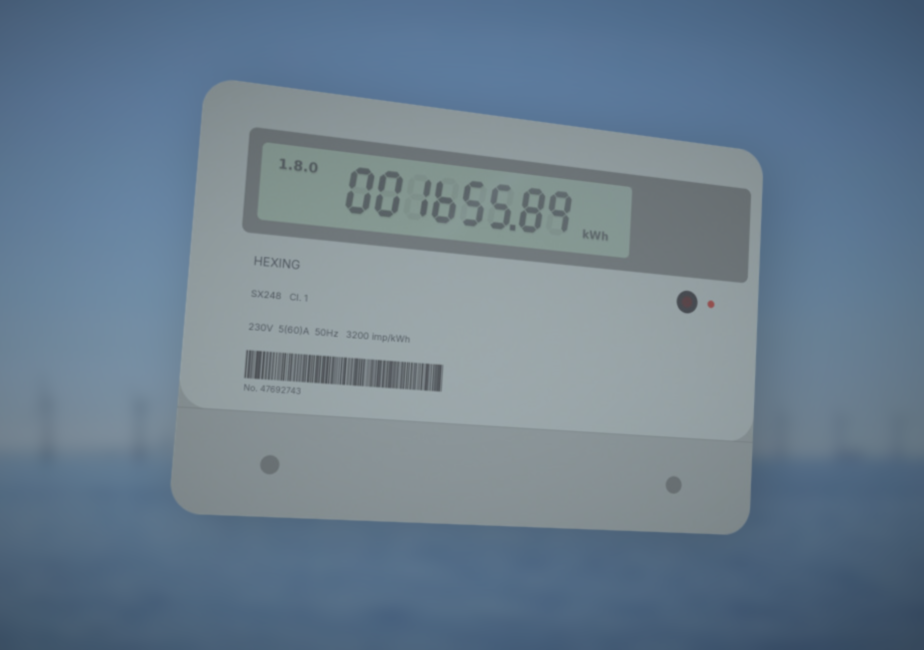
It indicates {"value": 1655.89, "unit": "kWh"}
